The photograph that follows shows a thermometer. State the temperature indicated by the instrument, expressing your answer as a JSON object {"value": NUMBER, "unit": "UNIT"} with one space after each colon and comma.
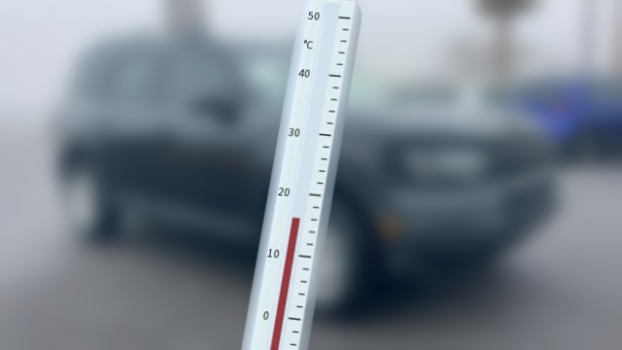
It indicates {"value": 16, "unit": "°C"}
